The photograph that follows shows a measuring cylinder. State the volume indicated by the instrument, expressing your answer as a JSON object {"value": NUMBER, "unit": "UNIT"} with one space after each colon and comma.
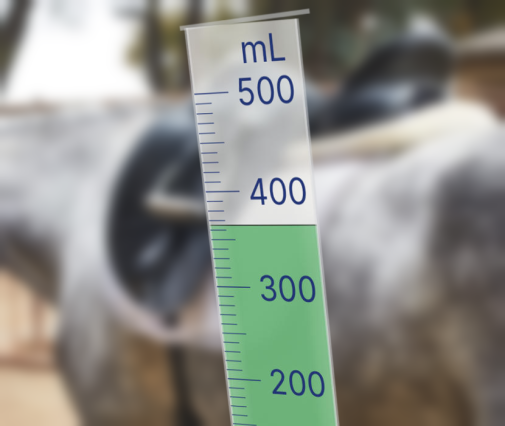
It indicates {"value": 365, "unit": "mL"}
